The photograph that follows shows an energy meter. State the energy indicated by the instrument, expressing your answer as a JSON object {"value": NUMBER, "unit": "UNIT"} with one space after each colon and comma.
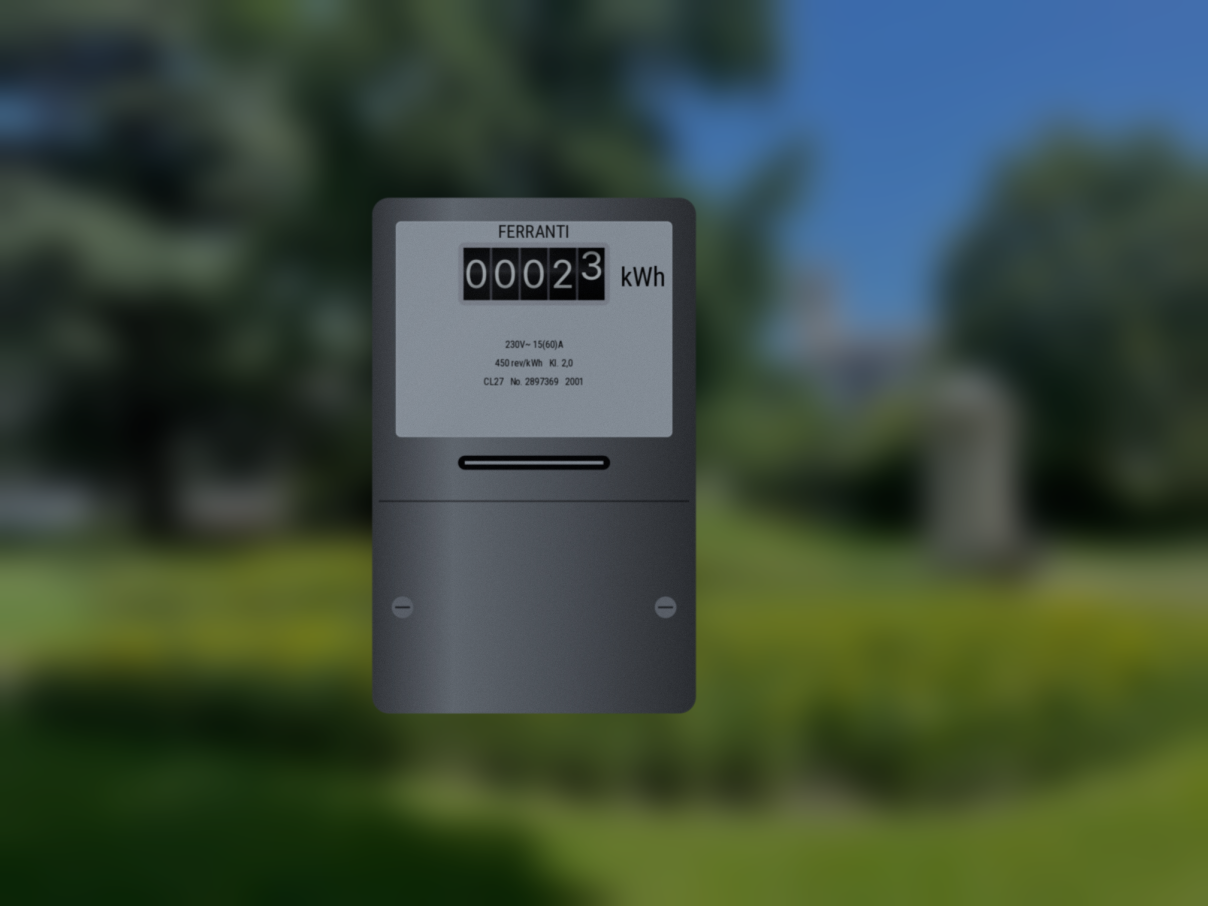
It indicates {"value": 23, "unit": "kWh"}
